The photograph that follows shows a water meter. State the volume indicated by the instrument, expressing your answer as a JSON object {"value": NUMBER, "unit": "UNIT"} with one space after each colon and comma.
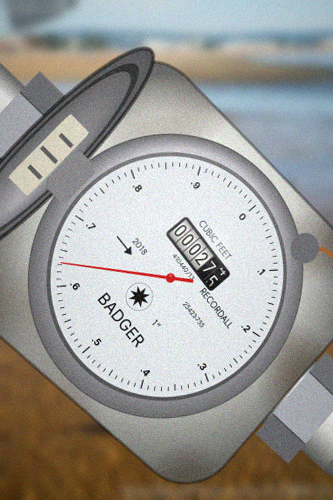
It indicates {"value": 274.63, "unit": "ft³"}
